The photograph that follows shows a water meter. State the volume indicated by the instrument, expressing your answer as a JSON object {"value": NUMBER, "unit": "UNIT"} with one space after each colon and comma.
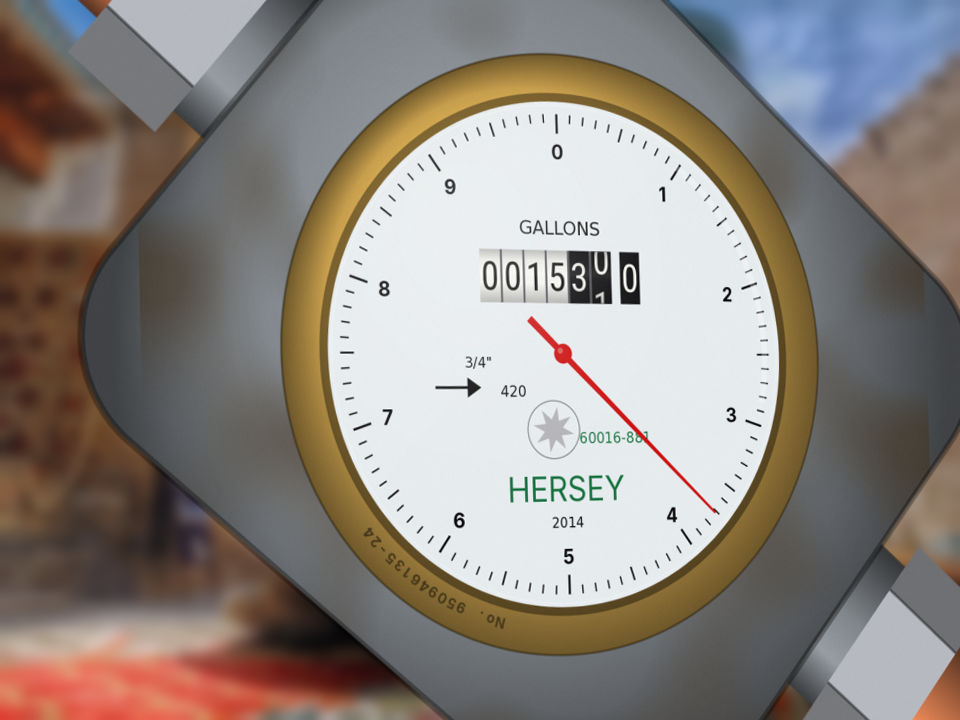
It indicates {"value": 15303.7, "unit": "gal"}
